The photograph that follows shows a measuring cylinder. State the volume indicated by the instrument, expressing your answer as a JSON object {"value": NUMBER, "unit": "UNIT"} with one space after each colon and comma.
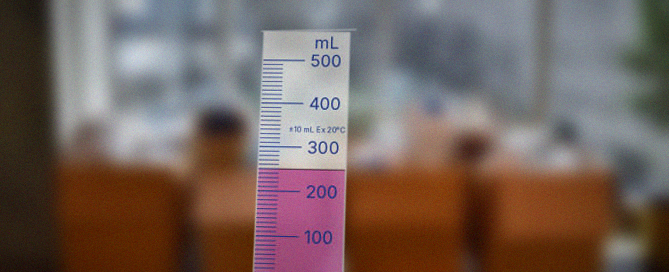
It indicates {"value": 250, "unit": "mL"}
